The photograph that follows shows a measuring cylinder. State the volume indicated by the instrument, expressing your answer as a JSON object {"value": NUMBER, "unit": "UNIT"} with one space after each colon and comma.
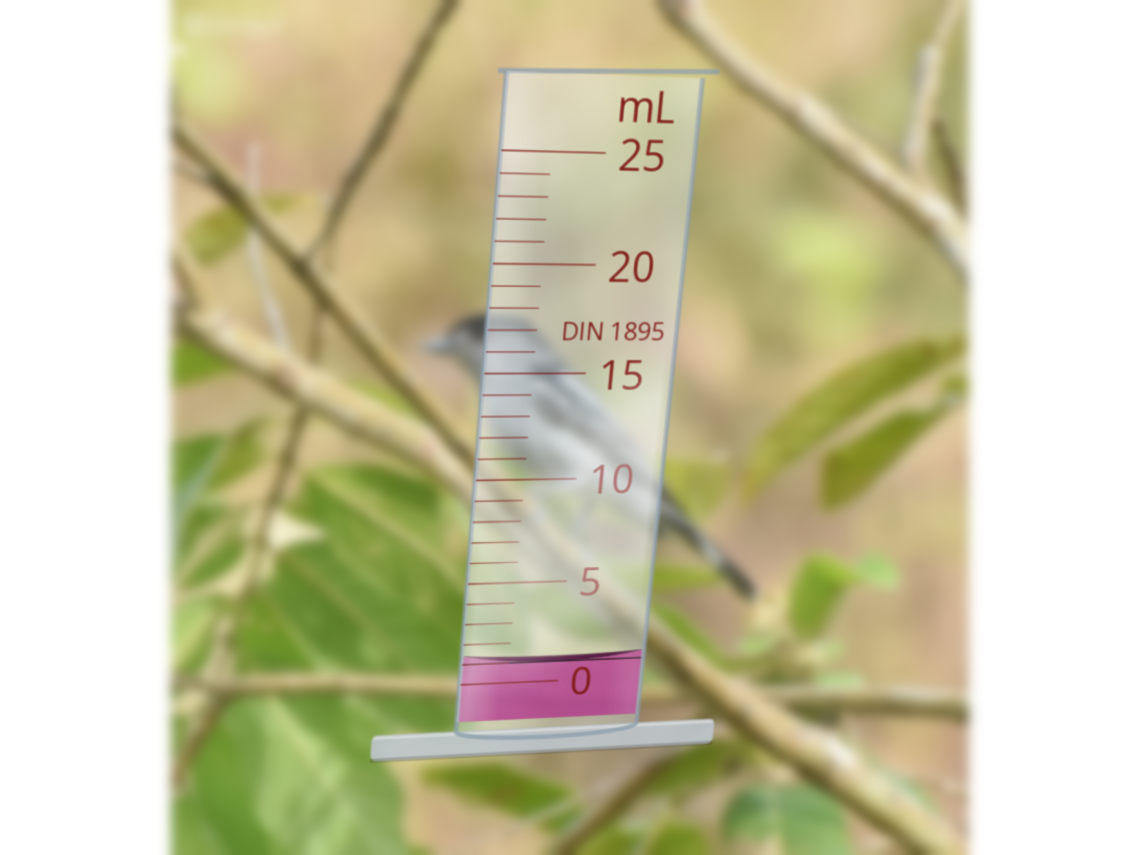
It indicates {"value": 1, "unit": "mL"}
